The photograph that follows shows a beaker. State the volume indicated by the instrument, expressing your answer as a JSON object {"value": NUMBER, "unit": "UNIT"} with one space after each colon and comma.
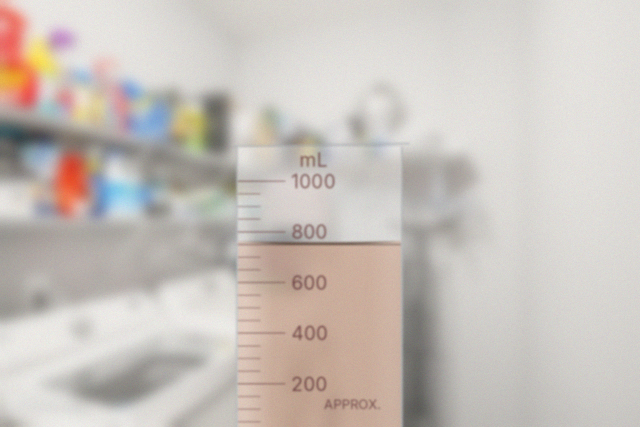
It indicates {"value": 750, "unit": "mL"}
